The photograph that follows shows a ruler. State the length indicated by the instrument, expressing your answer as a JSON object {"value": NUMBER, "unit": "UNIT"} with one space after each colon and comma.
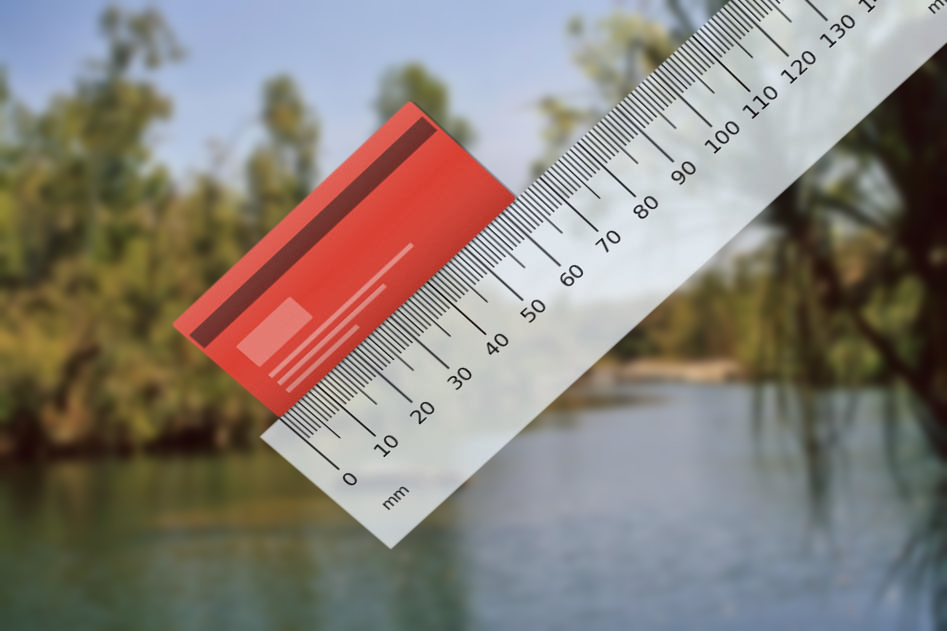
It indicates {"value": 64, "unit": "mm"}
